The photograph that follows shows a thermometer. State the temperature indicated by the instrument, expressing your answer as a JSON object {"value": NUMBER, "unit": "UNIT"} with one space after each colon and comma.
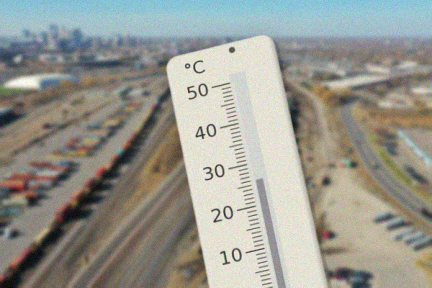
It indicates {"value": 26, "unit": "°C"}
